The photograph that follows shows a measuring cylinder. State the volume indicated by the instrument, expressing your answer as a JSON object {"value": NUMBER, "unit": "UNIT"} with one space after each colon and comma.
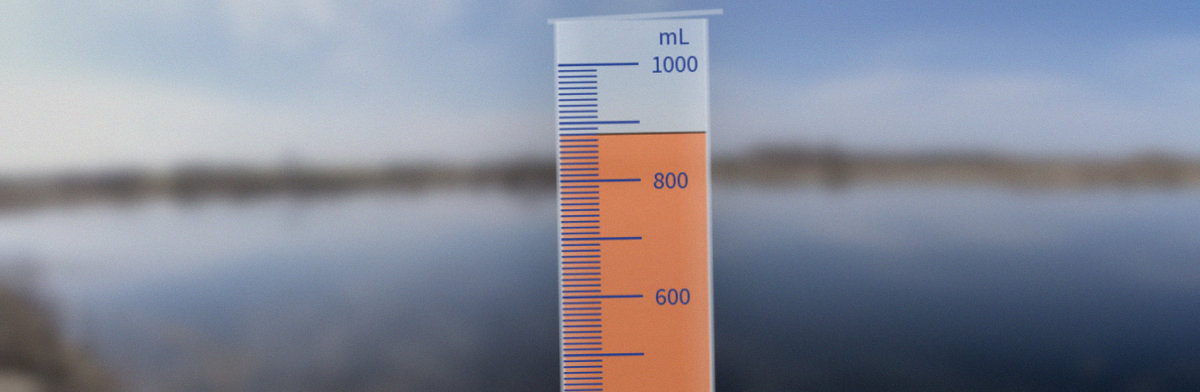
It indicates {"value": 880, "unit": "mL"}
